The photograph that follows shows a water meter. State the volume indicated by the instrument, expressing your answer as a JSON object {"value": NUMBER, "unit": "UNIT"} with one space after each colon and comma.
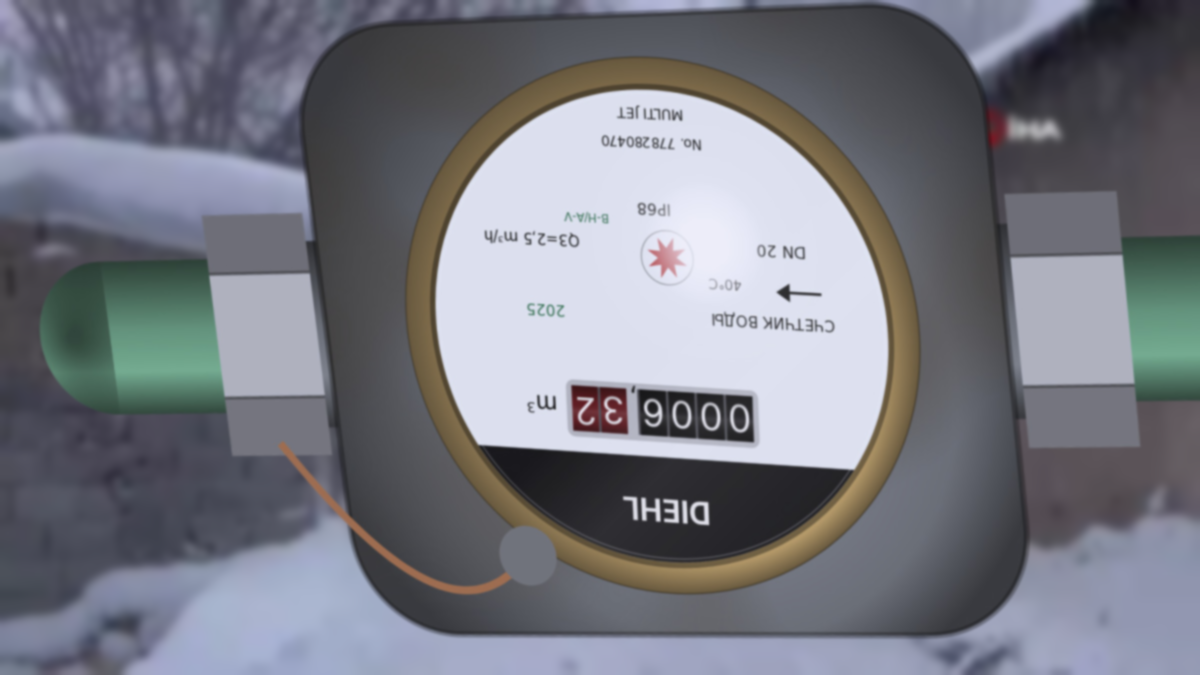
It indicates {"value": 6.32, "unit": "m³"}
